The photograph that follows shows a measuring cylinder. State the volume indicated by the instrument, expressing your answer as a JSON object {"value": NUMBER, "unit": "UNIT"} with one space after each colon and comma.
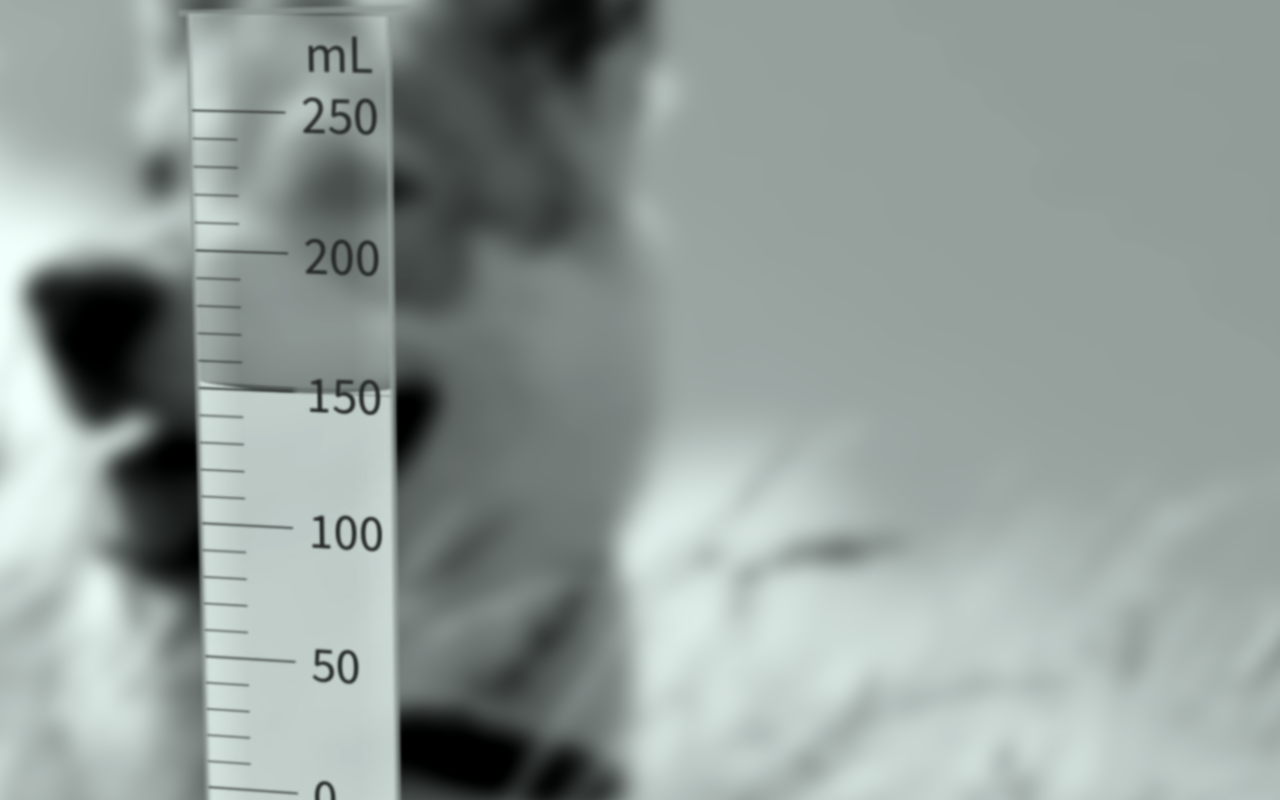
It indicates {"value": 150, "unit": "mL"}
